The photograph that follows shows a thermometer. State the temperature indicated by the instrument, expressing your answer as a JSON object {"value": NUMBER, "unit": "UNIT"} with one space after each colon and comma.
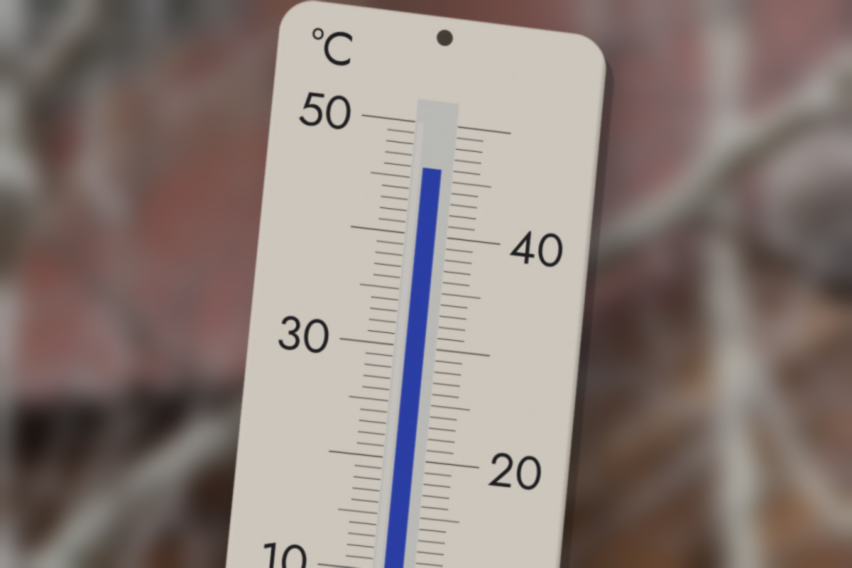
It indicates {"value": 46, "unit": "°C"}
